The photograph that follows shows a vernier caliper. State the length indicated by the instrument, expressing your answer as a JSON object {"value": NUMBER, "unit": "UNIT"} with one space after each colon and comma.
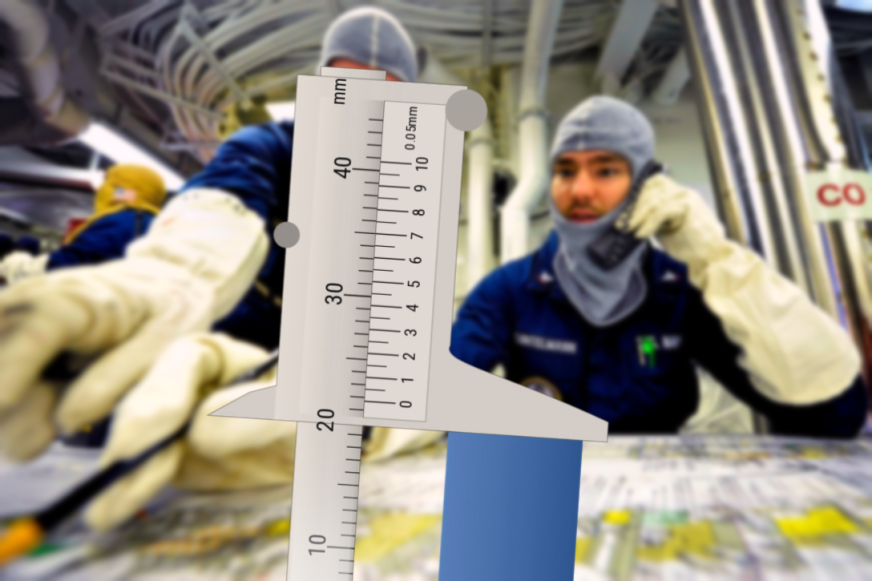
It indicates {"value": 21.7, "unit": "mm"}
